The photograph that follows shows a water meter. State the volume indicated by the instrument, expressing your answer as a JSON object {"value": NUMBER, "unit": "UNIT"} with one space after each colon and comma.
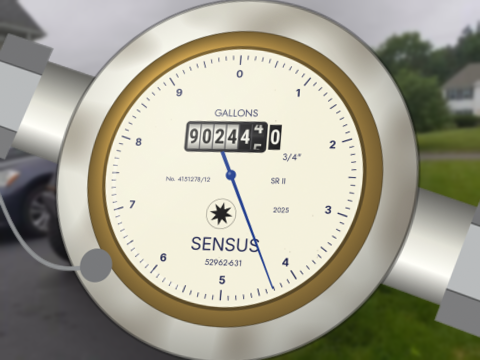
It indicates {"value": 9024444.3, "unit": "gal"}
